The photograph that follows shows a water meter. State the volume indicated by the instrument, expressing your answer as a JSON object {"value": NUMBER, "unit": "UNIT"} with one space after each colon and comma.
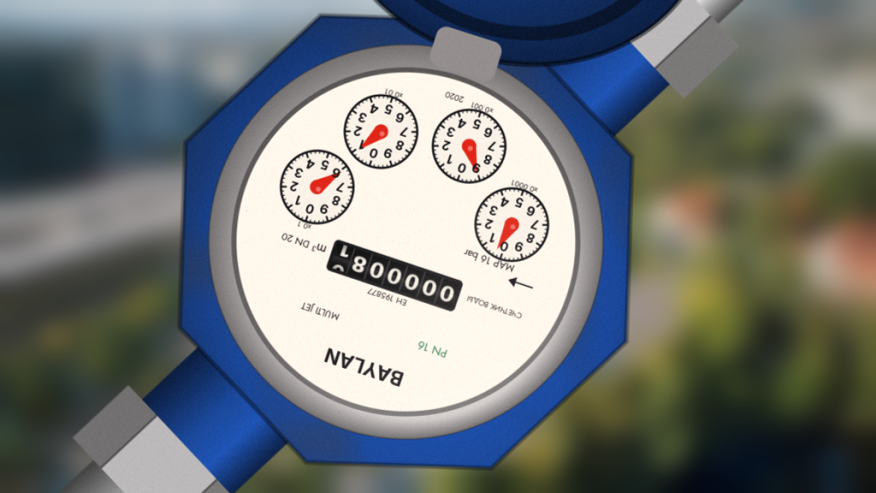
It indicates {"value": 80.6090, "unit": "m³"}
